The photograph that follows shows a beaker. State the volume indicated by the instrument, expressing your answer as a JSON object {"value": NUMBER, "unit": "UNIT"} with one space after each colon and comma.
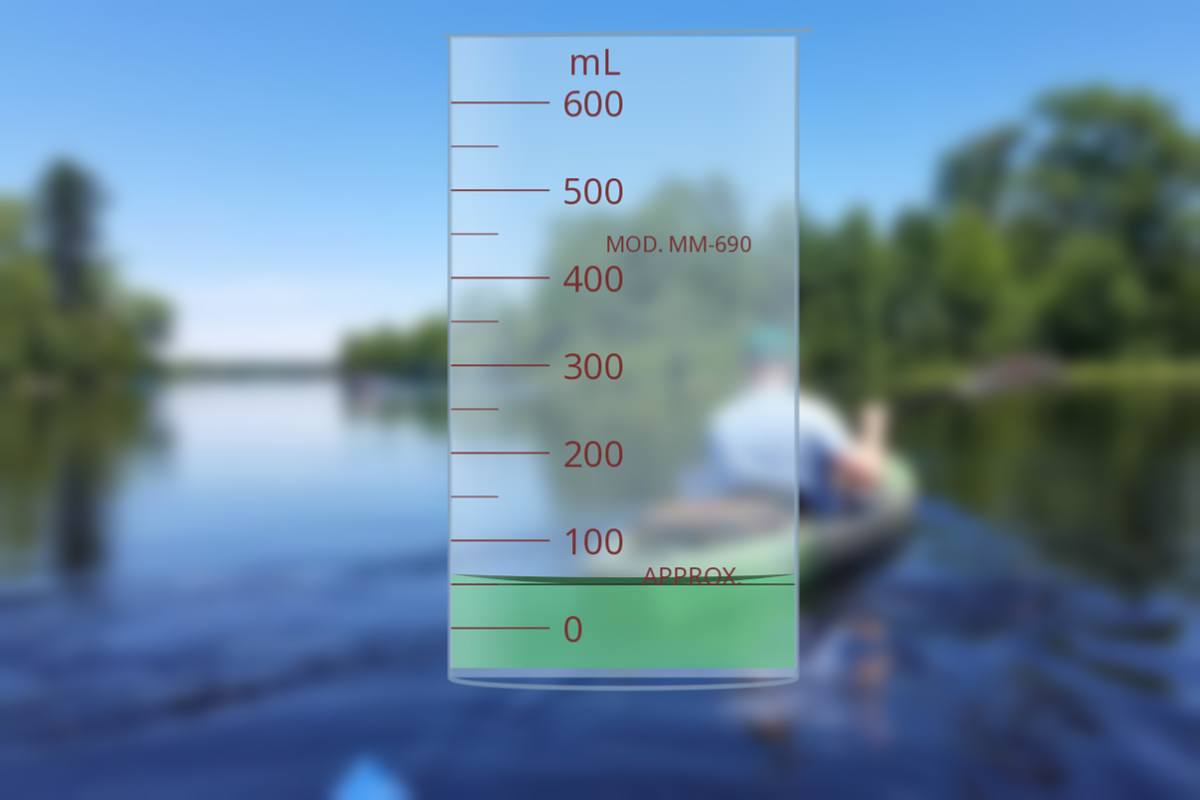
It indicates {"value": 50, "unit": "mL"}
